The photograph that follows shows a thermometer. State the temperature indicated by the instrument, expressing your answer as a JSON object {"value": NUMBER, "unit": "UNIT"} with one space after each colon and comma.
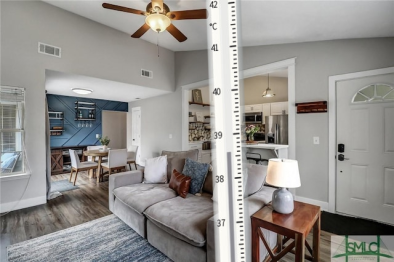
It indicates {"value": 38.6, "unit": "°C"}
